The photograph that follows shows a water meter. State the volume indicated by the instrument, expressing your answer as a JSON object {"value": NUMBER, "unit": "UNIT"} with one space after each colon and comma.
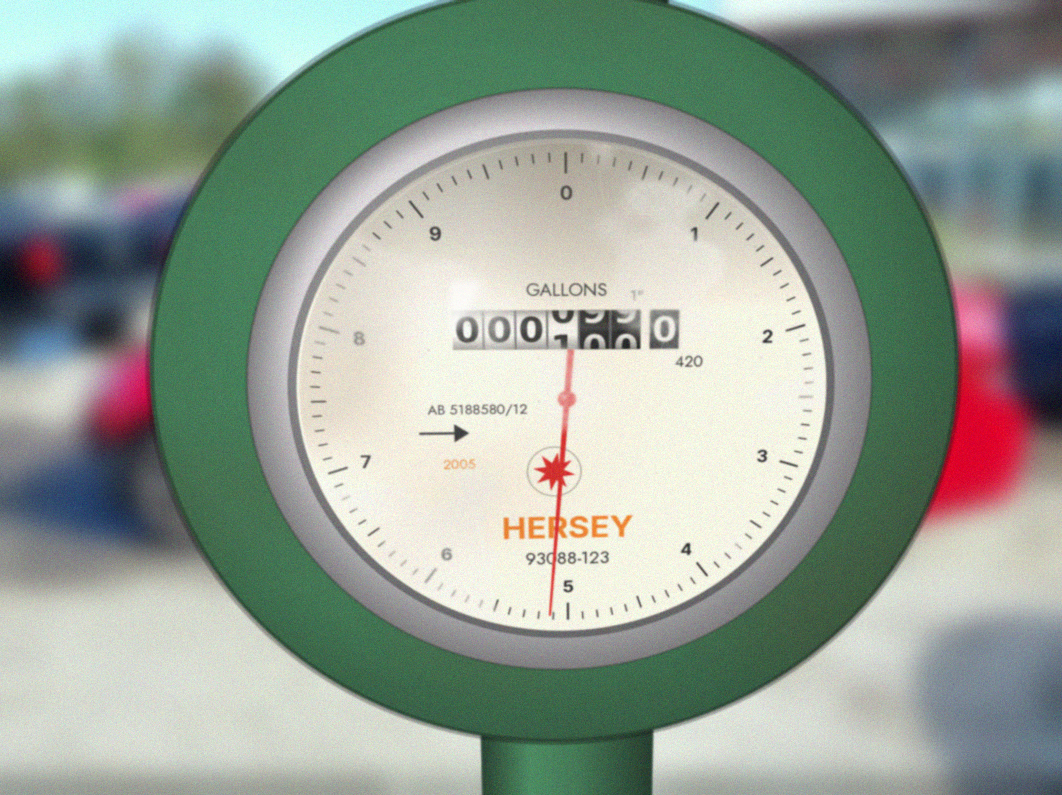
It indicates {"value": 995.1, "unit": "gal"}
